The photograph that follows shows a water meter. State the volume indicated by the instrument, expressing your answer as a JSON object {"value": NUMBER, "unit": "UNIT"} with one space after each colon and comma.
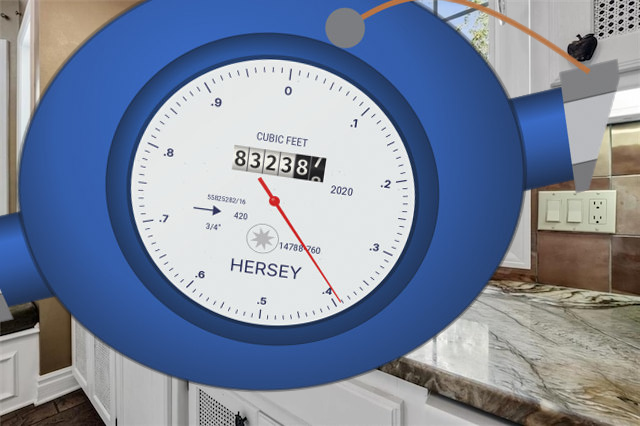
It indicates {"value": 832387.39, "unit": "ft³"}
